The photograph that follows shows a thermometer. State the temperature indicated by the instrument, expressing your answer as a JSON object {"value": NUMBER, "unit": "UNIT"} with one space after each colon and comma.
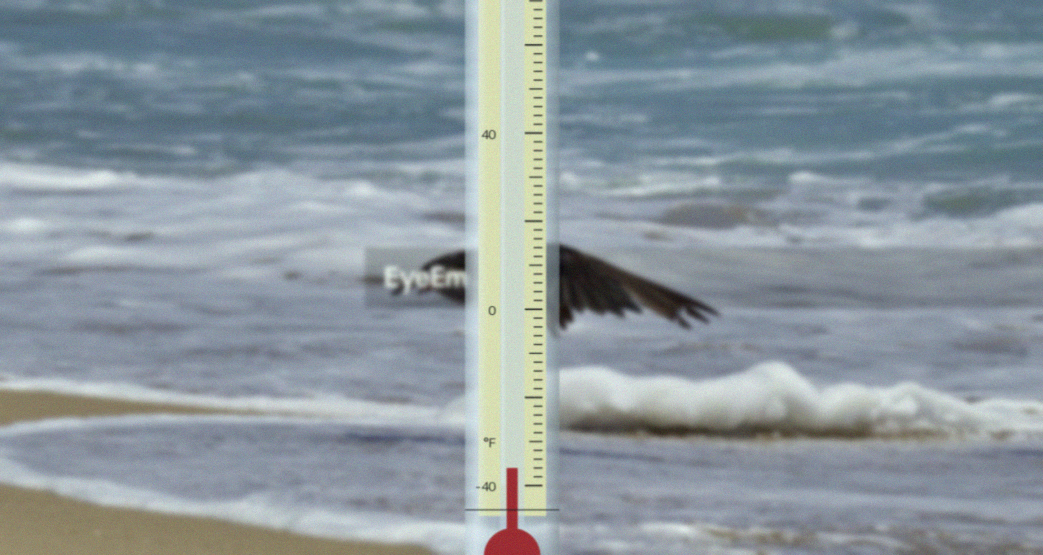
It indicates {"value": -36, "unit": "°F"}
